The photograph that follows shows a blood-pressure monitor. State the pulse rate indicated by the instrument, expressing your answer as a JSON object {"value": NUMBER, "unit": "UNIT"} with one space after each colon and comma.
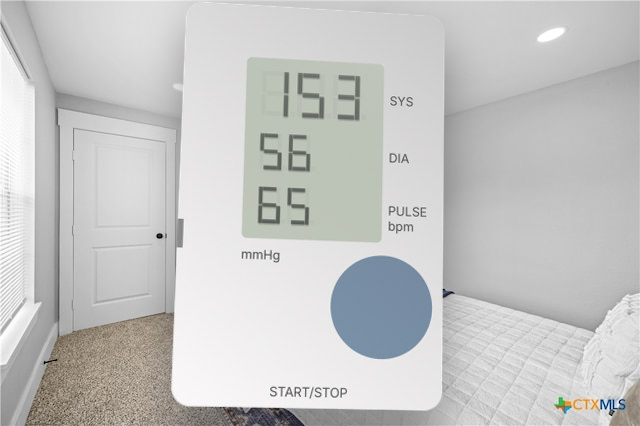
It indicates {"value": 65, "unit": "bpm"}
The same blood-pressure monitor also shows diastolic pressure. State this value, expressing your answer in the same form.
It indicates {"value": 56, "unit": "mmHg"}
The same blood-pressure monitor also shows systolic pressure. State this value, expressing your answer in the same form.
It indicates {"value": 153, "unit": "mmHg"}
